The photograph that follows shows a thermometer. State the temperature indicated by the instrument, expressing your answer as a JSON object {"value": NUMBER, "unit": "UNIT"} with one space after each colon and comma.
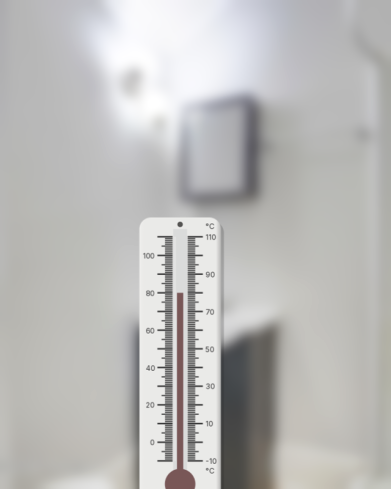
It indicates {"value": 80, "unit": "°C"}
